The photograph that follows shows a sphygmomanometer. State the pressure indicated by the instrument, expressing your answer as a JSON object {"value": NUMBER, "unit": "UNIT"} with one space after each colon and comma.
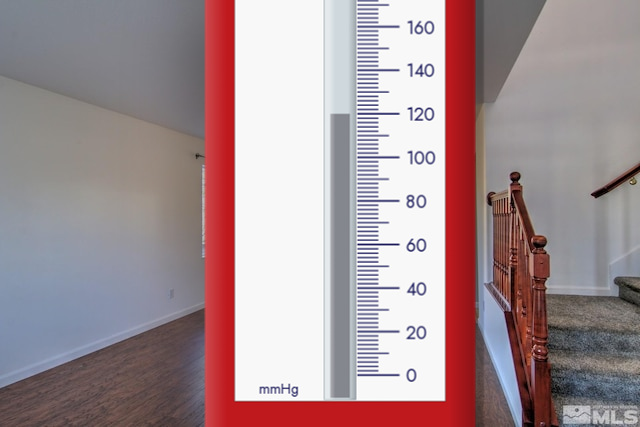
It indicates {"value": 120, "unit": "mmHg"}
